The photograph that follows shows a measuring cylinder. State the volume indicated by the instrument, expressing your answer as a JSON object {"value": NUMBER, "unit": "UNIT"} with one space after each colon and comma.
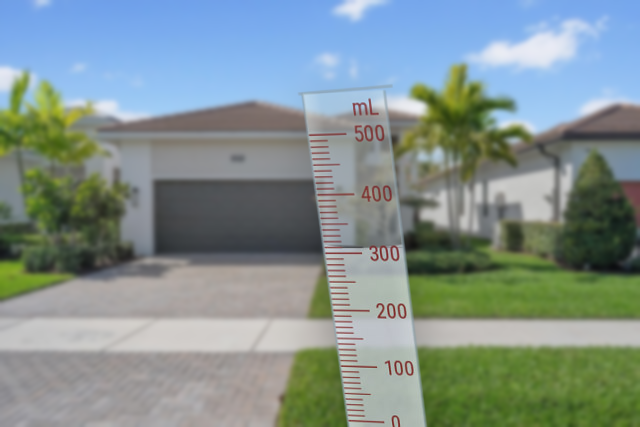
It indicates {"value": 310, "unit": "mL"}
